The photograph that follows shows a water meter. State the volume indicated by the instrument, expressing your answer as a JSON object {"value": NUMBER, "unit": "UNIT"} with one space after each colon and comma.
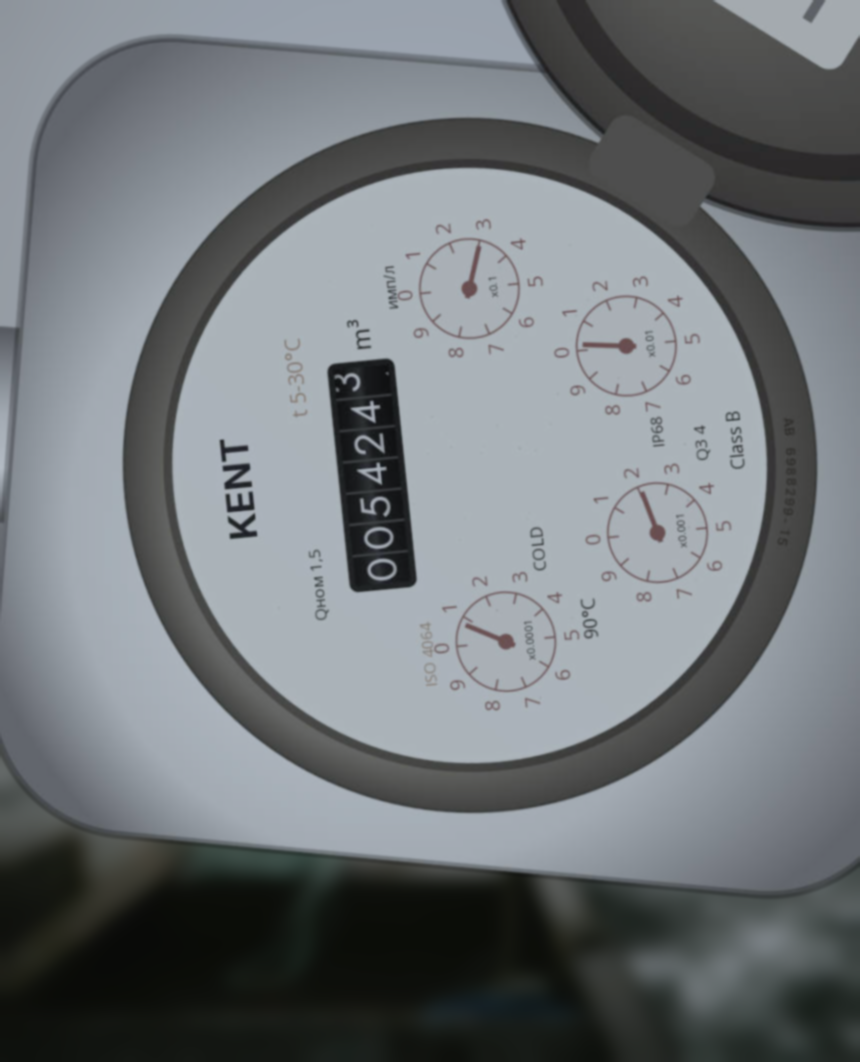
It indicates {"value": 54243.3020, "unit": "m³"}
